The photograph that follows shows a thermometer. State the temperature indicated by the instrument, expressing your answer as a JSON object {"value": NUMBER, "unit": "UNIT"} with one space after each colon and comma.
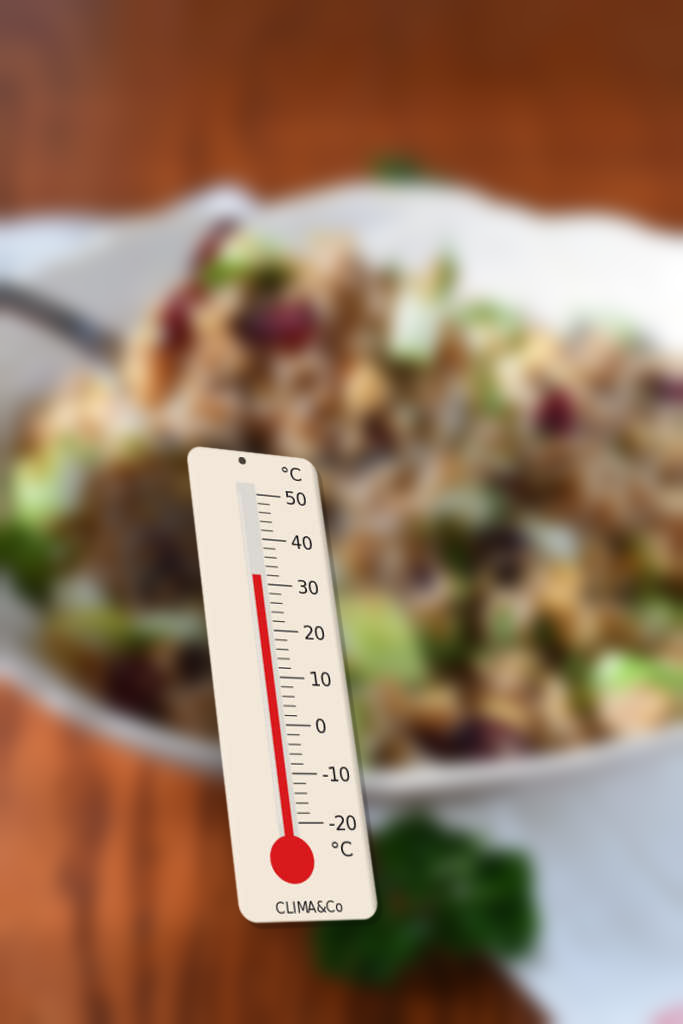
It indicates {"value": 32, "unit": "°C"}
